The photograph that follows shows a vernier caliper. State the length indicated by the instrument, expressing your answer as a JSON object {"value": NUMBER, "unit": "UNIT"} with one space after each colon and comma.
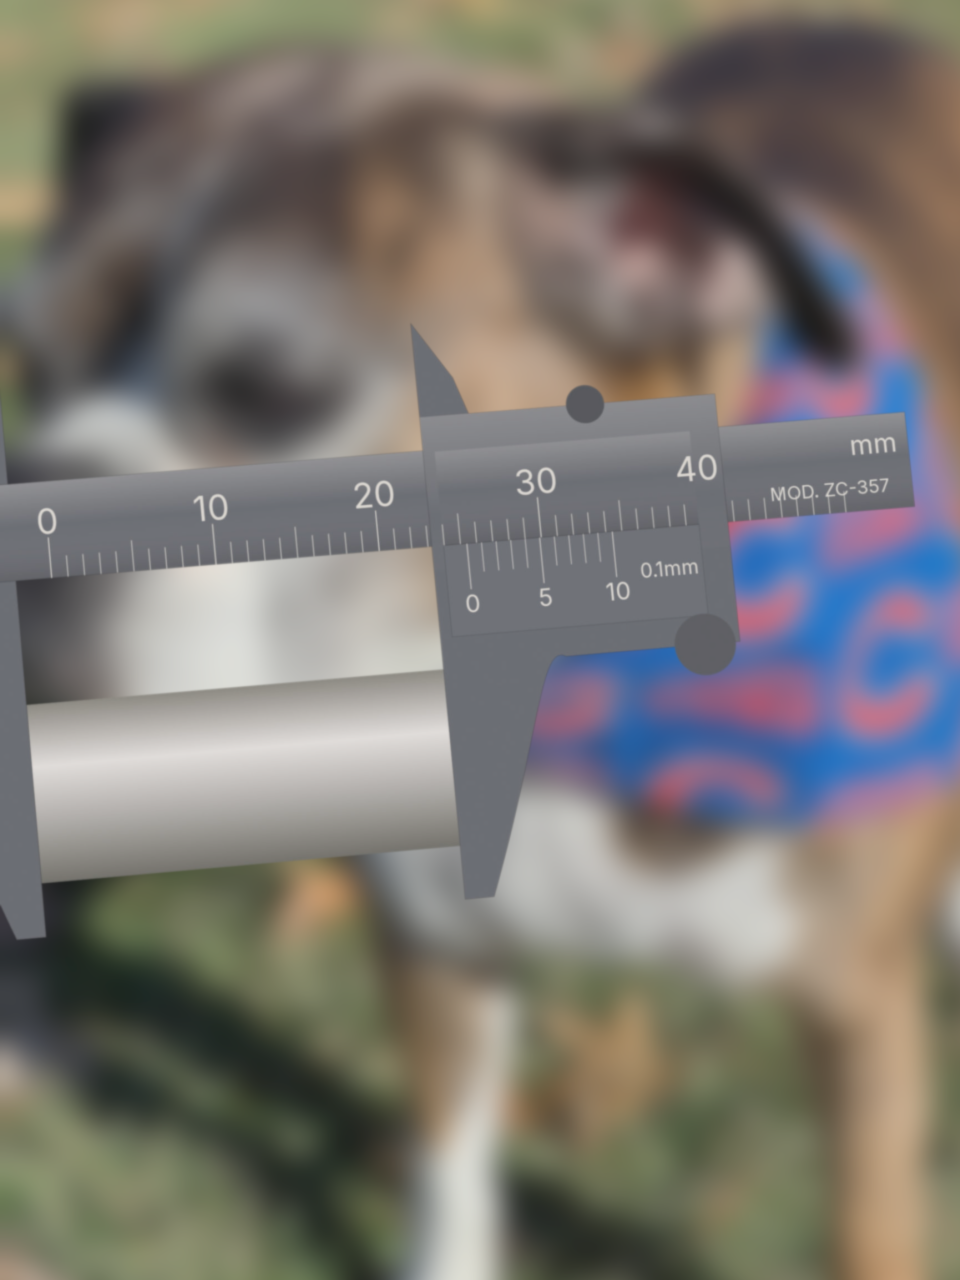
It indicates {"value": 25.4, "unit": "mm"}
